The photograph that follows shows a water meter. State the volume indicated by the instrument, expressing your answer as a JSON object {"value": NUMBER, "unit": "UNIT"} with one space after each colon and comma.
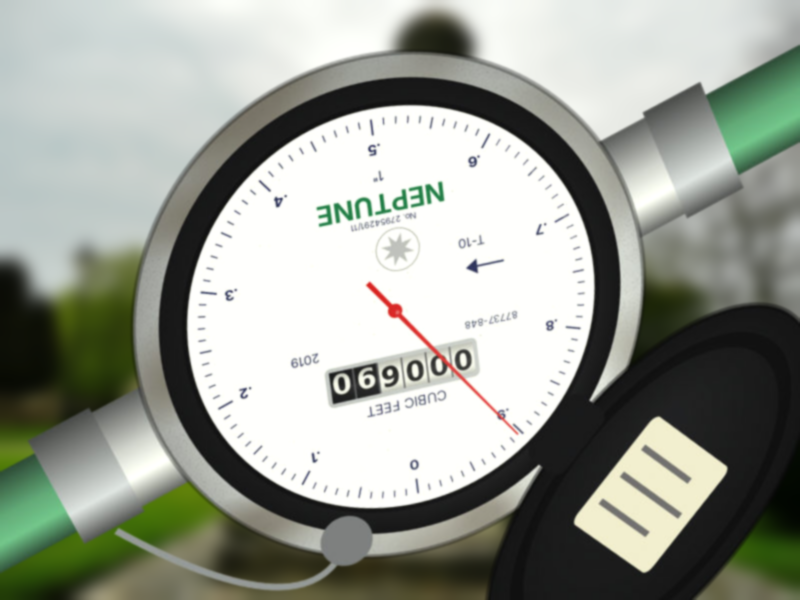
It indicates {"value": 689.90, "unit": "ft³"}
